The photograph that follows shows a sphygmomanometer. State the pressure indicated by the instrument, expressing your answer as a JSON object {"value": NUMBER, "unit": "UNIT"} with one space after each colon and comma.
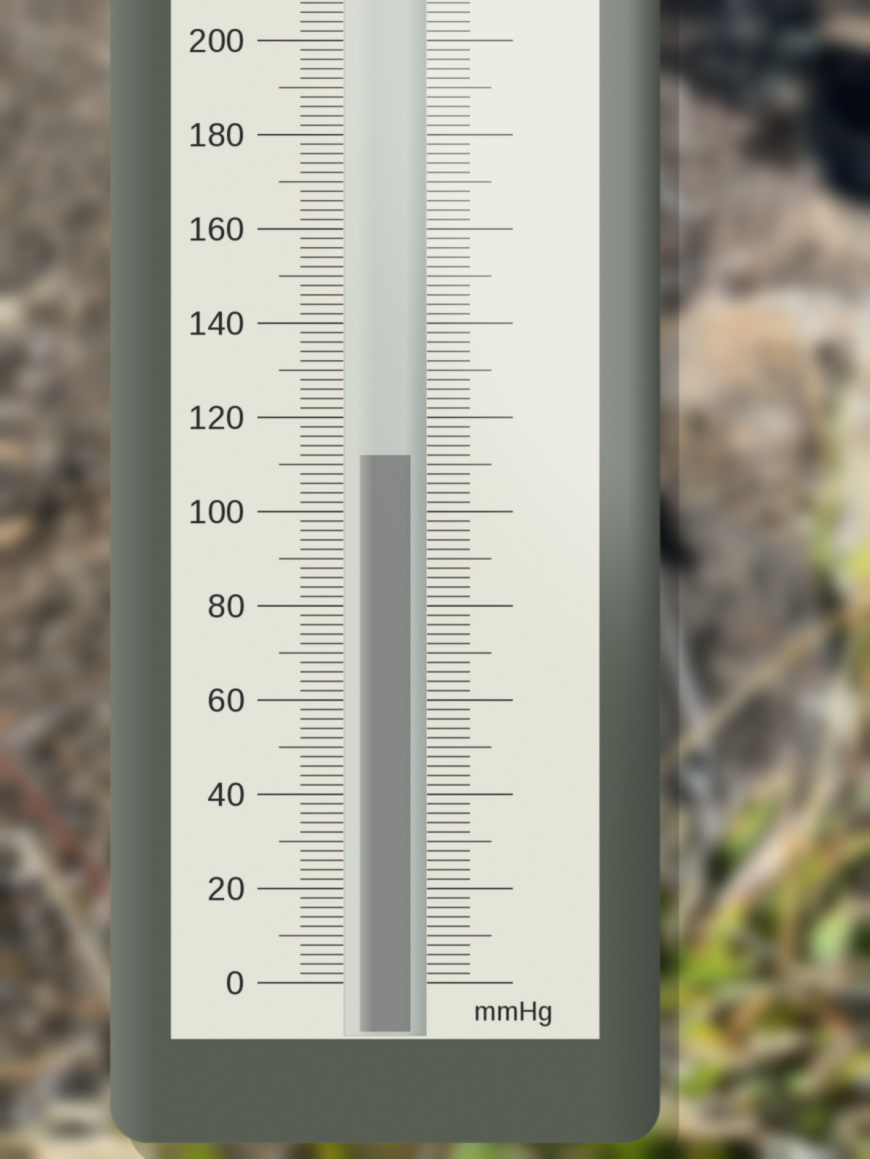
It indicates {"value": 112, "unit": "mmHg"}
